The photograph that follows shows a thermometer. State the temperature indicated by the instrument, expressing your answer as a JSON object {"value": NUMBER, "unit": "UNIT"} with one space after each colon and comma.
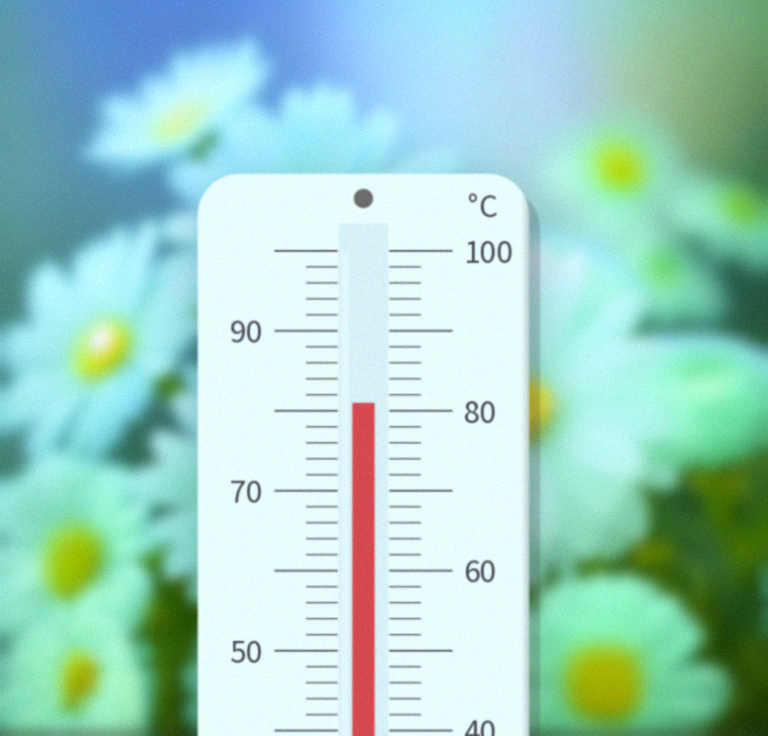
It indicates {"value": 81, "unit": "°C"}
